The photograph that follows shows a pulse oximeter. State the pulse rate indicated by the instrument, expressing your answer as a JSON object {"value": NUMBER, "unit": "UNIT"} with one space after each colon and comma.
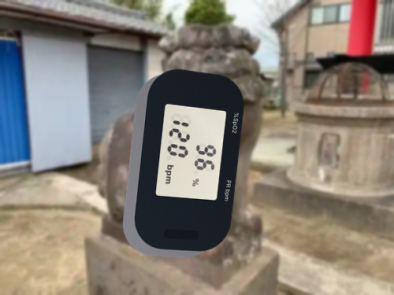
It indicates {"value": 120, "unit": "bpm"}
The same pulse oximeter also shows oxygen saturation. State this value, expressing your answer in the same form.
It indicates {"value": 96, "unit": "%"}
